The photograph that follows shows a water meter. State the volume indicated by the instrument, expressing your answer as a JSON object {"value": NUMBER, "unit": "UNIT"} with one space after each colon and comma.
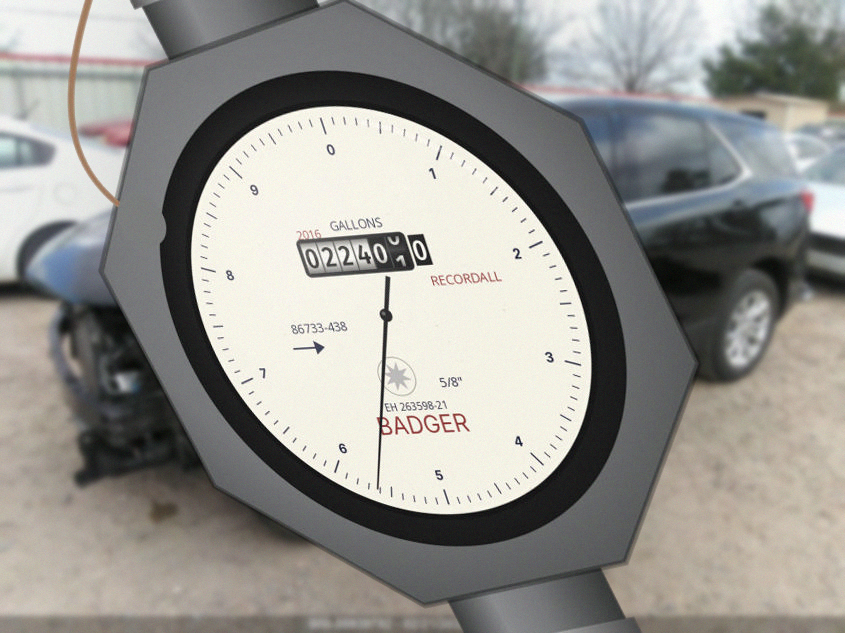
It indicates {"value": 224005.6, "unit": "gal"}
